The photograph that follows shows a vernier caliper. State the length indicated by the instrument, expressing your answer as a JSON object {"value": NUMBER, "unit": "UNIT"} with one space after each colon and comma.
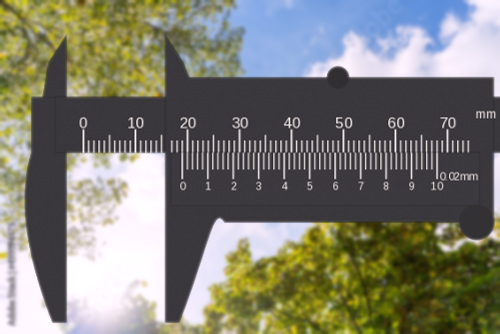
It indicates {"value": 19.0, "unit": "mm"}
